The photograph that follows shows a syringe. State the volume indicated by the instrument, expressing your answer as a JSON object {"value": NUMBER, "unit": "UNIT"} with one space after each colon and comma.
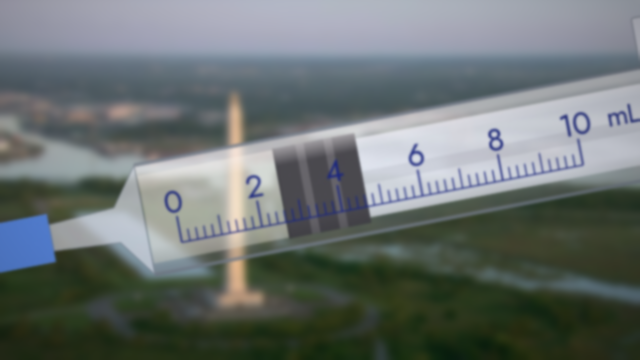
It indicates {"value": 2.6, "unit": "mL"}
